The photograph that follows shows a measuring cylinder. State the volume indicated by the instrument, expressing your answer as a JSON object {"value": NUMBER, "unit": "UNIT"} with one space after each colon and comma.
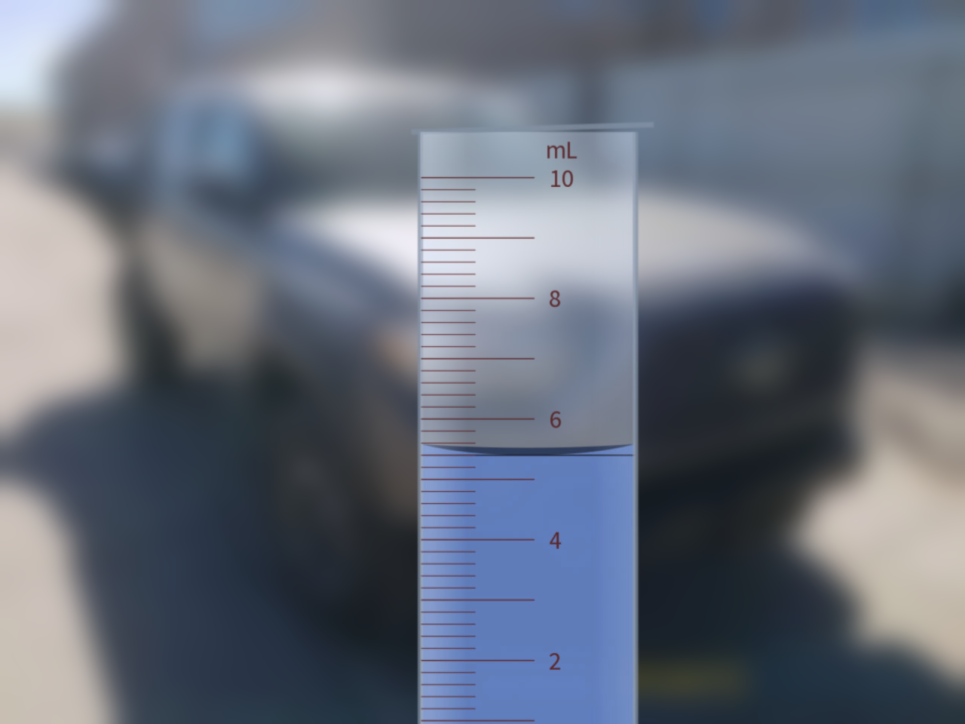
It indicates {"value": 5.4, "unit": "mL"}
